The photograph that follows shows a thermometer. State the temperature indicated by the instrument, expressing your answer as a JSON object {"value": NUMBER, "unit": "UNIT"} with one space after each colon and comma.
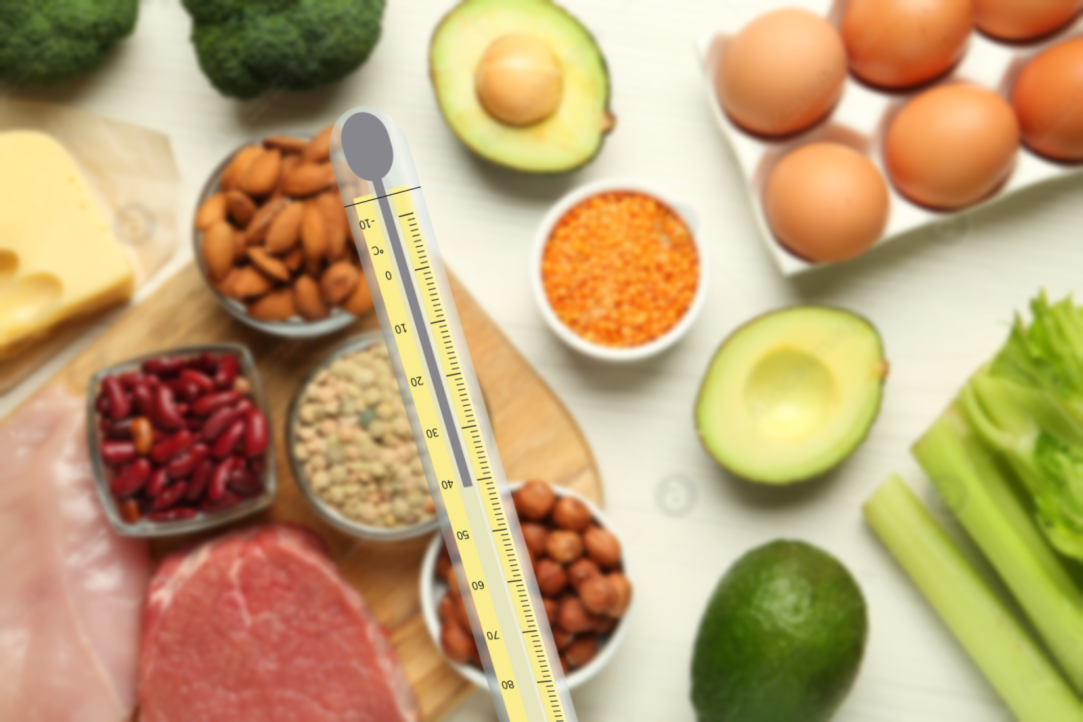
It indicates {"value": 41, "unit": "°C"}
